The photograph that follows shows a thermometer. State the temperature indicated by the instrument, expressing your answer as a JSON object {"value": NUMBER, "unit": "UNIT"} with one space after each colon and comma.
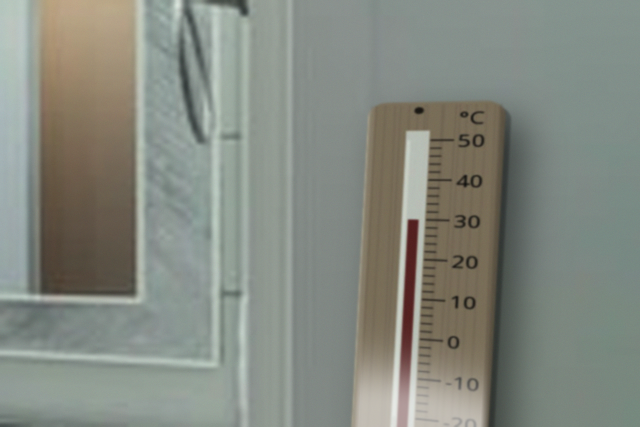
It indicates {"value": 30, "unit": "°C"}
